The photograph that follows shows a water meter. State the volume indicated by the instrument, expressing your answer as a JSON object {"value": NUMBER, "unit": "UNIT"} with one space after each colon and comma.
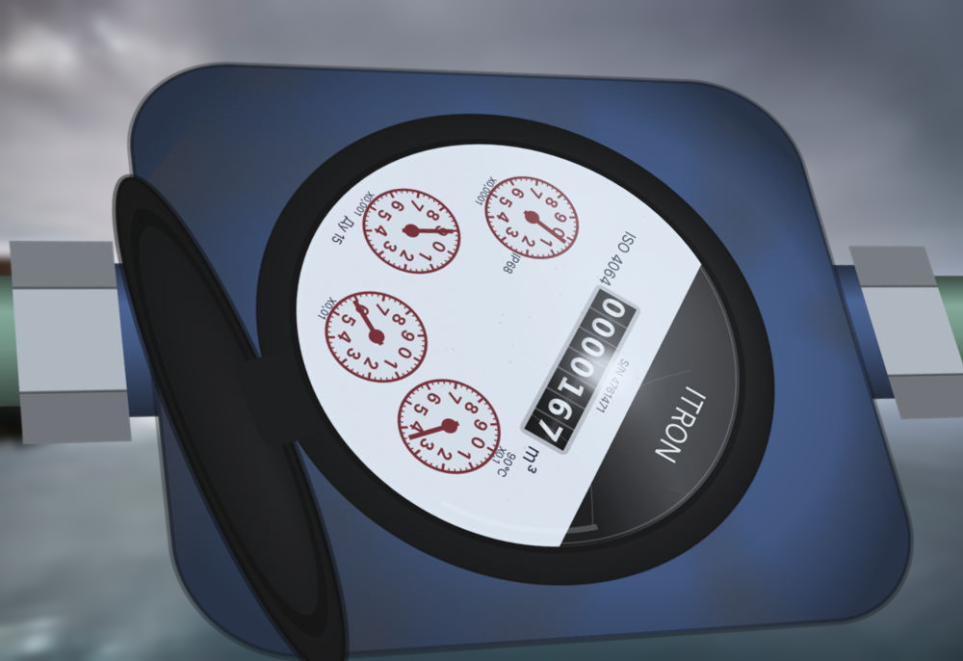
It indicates {"value": 167.3590, "unit": "m³"}
